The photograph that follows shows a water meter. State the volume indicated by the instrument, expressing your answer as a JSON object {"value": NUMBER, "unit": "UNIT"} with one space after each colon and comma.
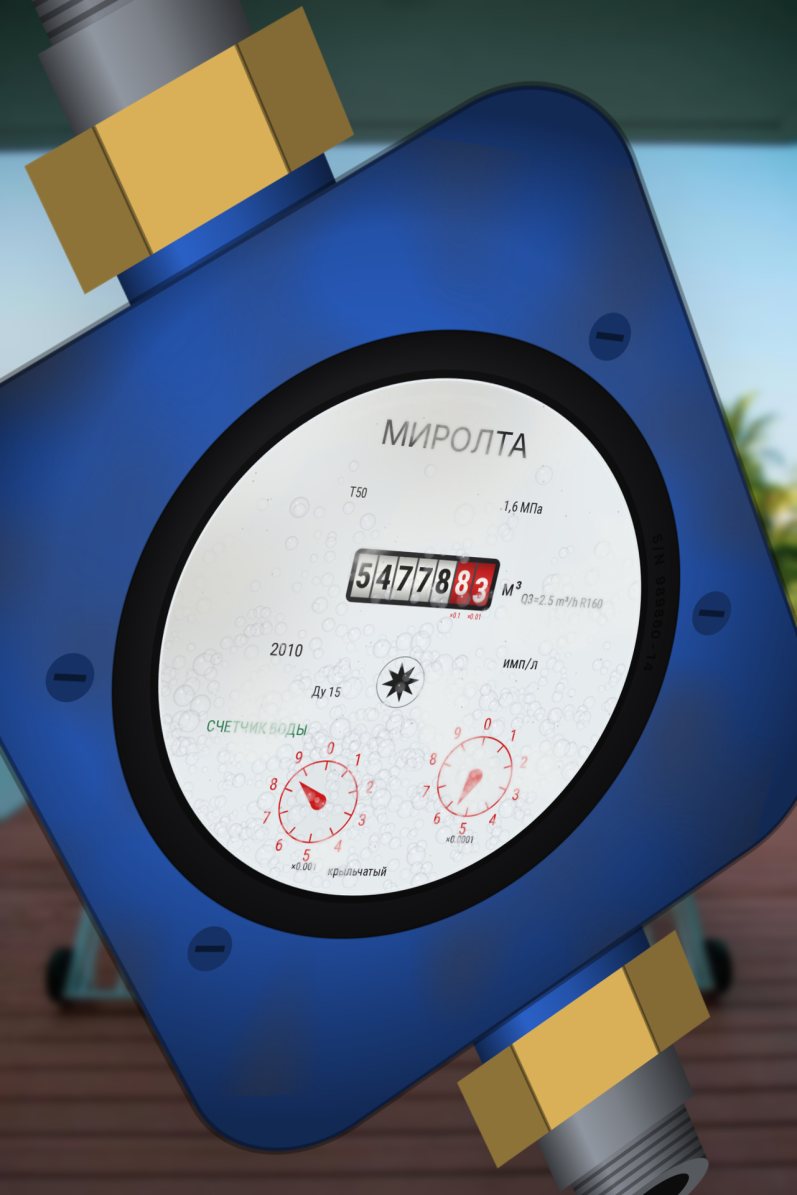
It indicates {"value": 54778.8285, "unit": "m³"}
